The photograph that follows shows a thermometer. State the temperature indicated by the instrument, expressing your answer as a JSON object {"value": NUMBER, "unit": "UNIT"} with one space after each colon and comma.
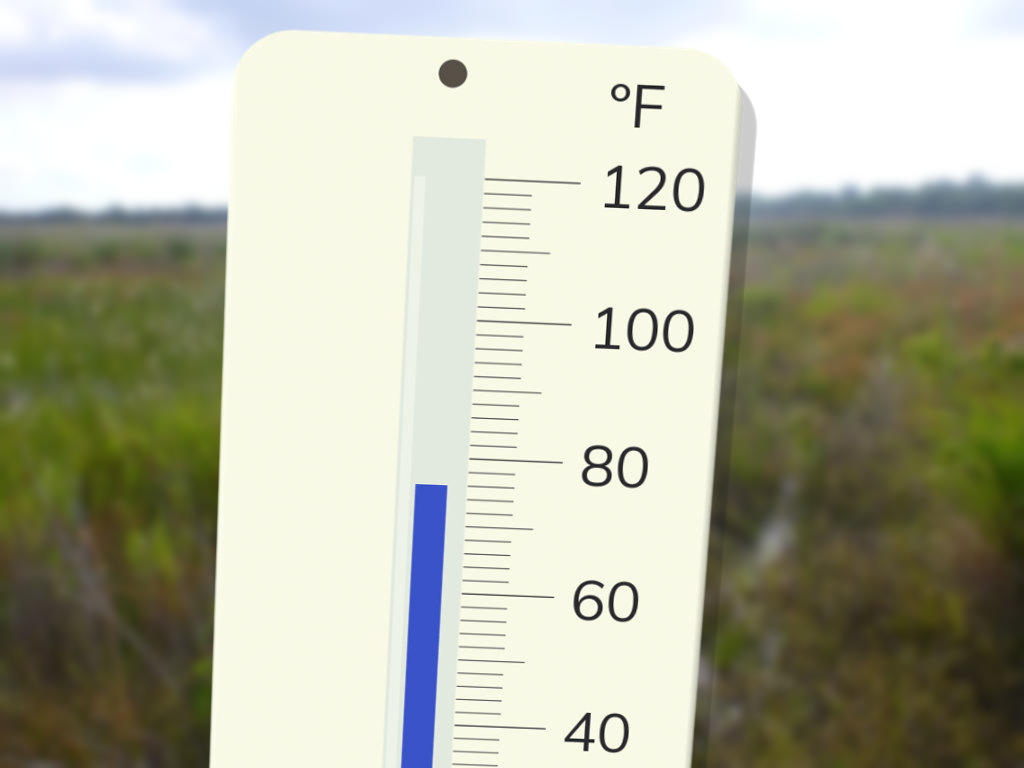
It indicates {"value": 76, "unit": "°F"}
